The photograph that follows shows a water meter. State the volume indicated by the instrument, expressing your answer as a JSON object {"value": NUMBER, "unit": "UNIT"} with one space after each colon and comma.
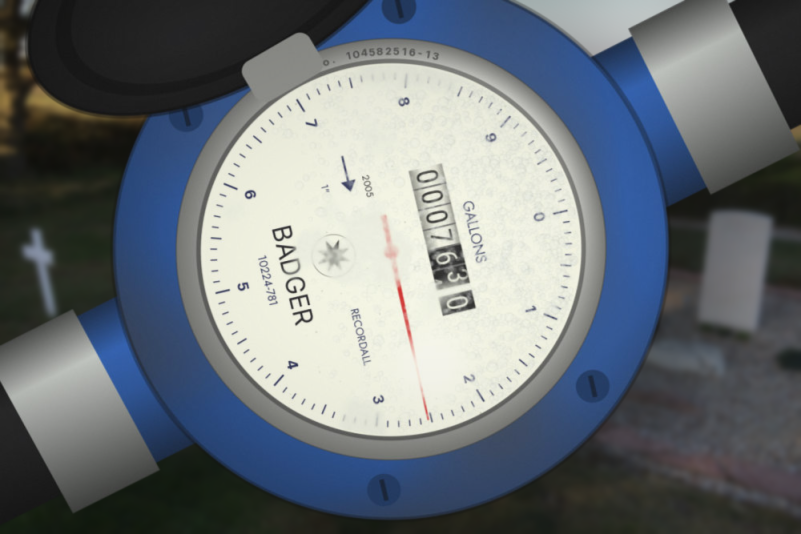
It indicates {"value": 7632.5, "unit": "gal"}
